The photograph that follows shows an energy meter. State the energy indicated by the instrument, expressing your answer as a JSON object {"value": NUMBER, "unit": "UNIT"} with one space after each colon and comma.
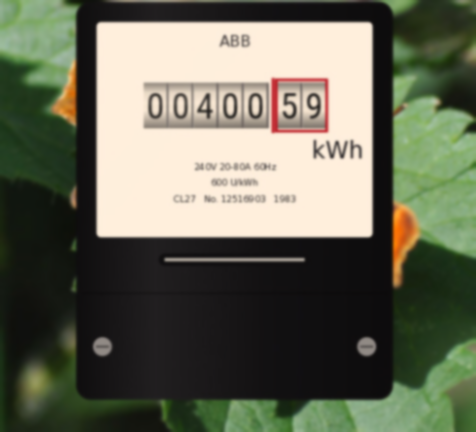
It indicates {"value": 400.59, "unit": "kWh"}
